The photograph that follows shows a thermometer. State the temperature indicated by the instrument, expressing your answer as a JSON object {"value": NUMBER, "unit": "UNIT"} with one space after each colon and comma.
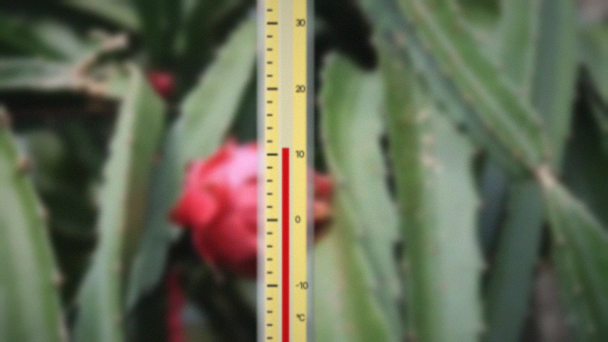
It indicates {"value": 11, "unit": "°C"}
